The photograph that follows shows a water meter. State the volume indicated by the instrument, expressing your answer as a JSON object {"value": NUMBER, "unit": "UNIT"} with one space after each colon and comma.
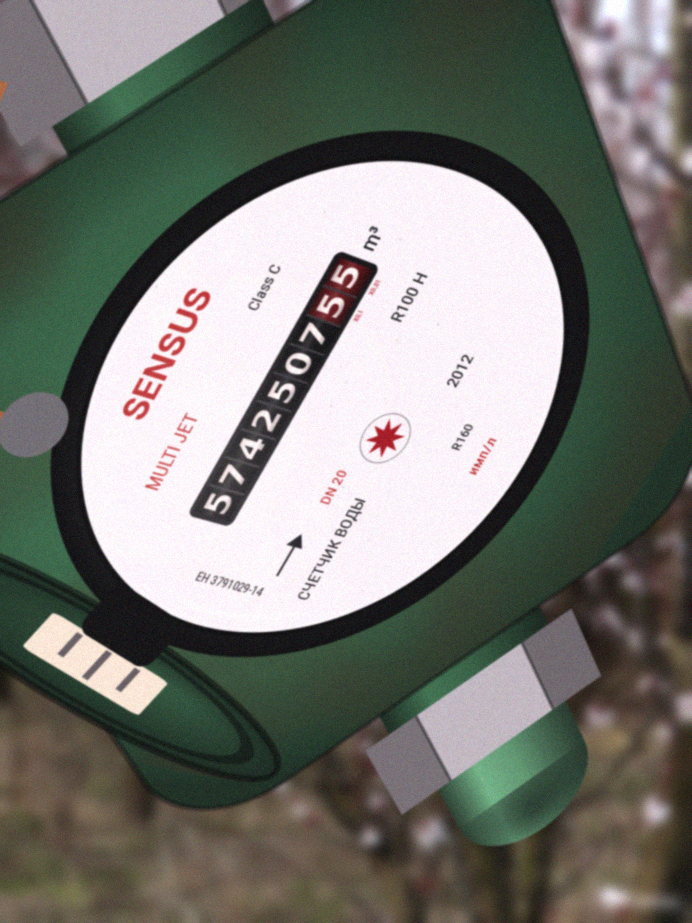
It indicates {"value": 5742507.55, "unit": "m³"}
